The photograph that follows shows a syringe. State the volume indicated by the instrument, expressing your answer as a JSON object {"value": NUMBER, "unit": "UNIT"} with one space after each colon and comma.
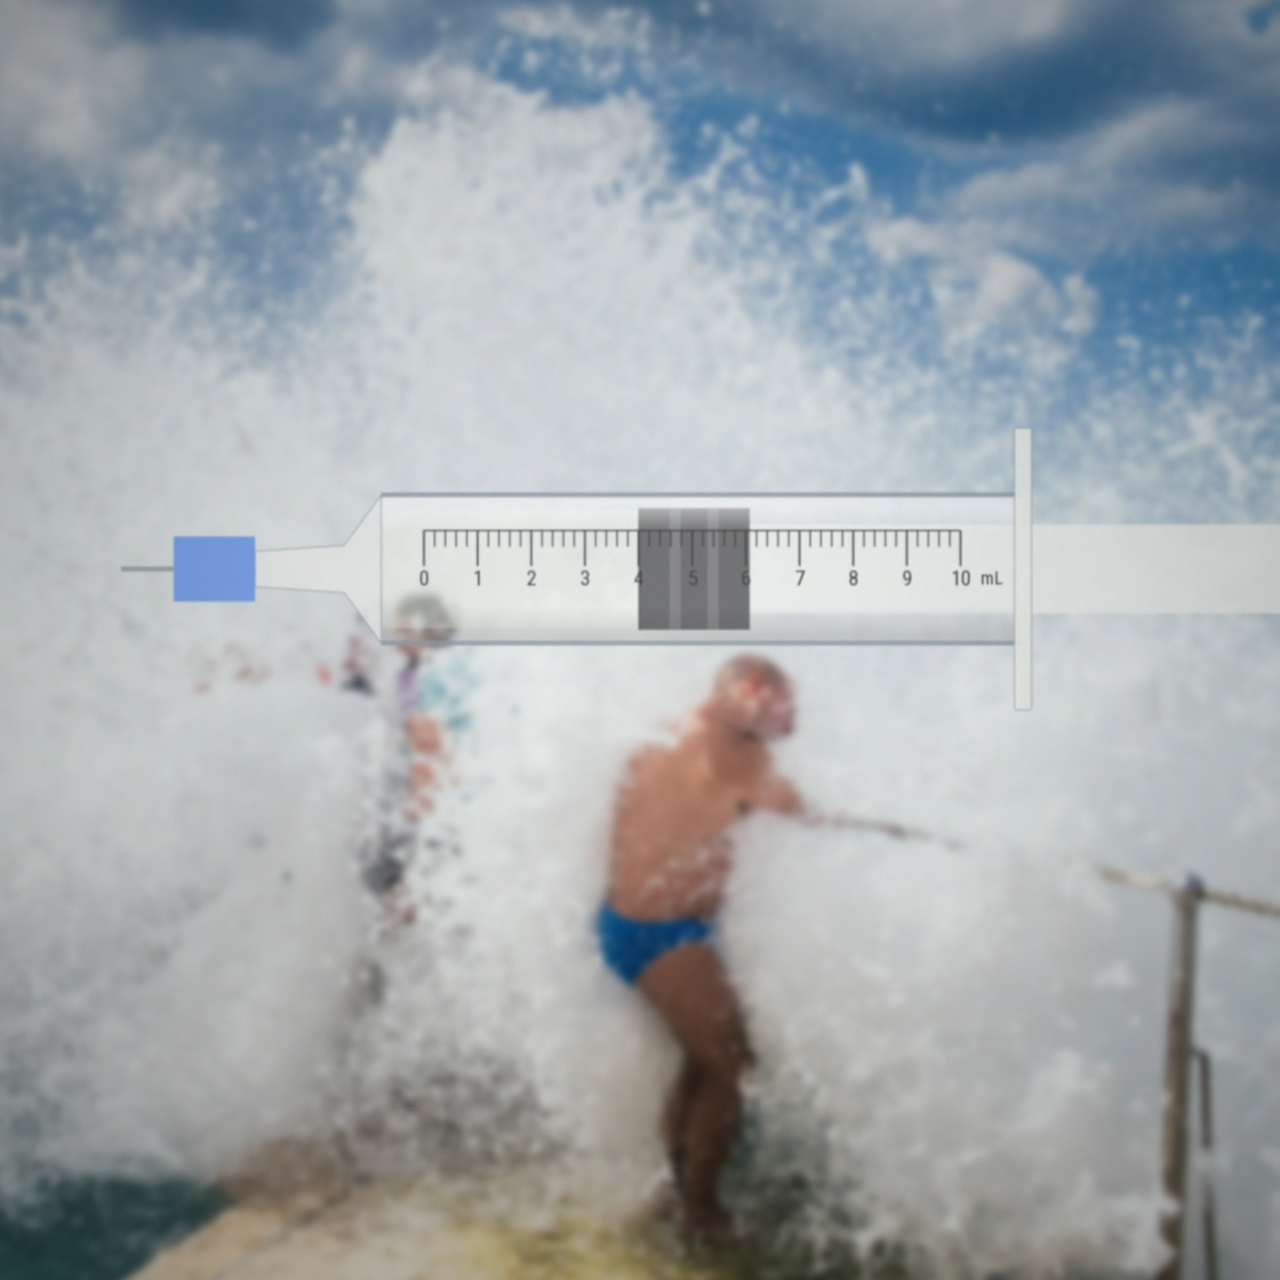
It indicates {"value": 4, "unit": "mL"}
